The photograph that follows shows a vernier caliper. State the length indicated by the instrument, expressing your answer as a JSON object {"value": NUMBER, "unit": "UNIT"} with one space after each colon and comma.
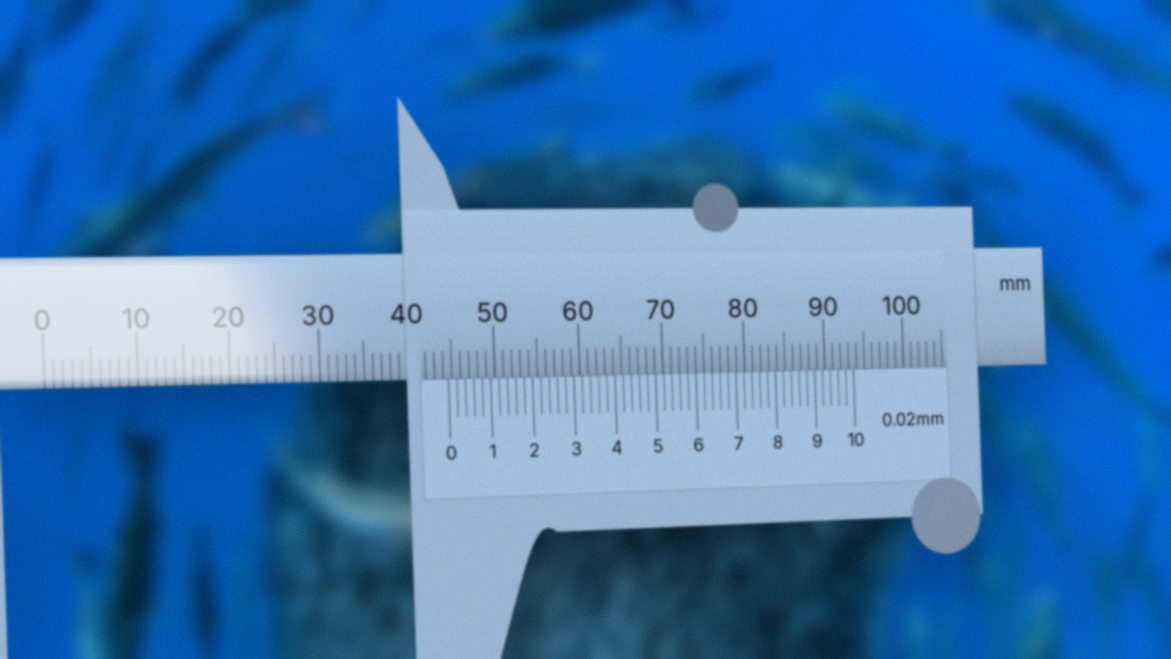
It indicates {"value": 44.6, "unit": "mm"}
